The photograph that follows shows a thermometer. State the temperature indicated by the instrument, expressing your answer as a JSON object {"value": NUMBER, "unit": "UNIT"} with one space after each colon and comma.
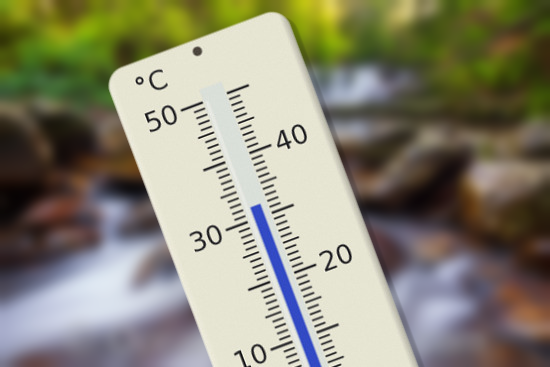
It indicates {"value": 32, "unit": "°C"}
